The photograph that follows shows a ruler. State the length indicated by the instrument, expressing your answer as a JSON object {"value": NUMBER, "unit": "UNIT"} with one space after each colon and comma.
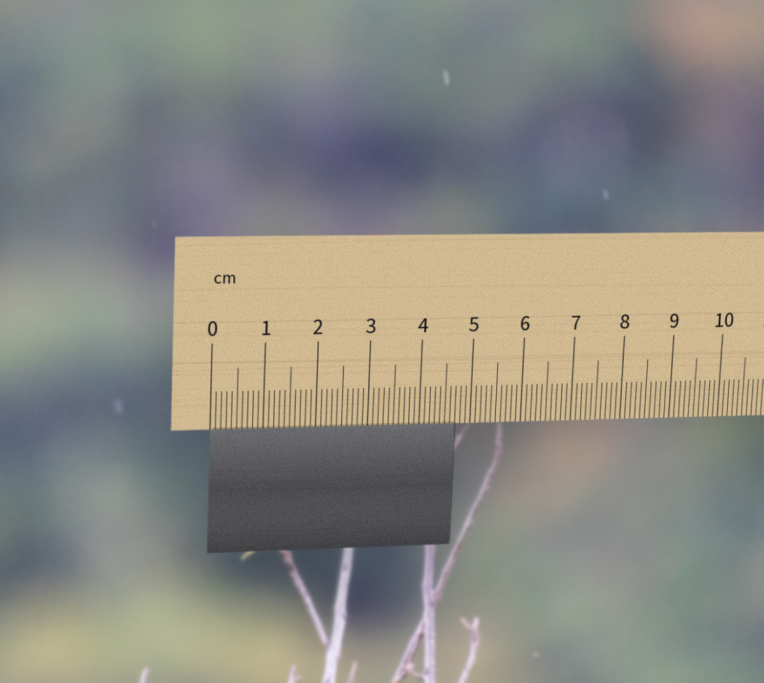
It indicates {"value": 4.7, "unit": "cm"}
